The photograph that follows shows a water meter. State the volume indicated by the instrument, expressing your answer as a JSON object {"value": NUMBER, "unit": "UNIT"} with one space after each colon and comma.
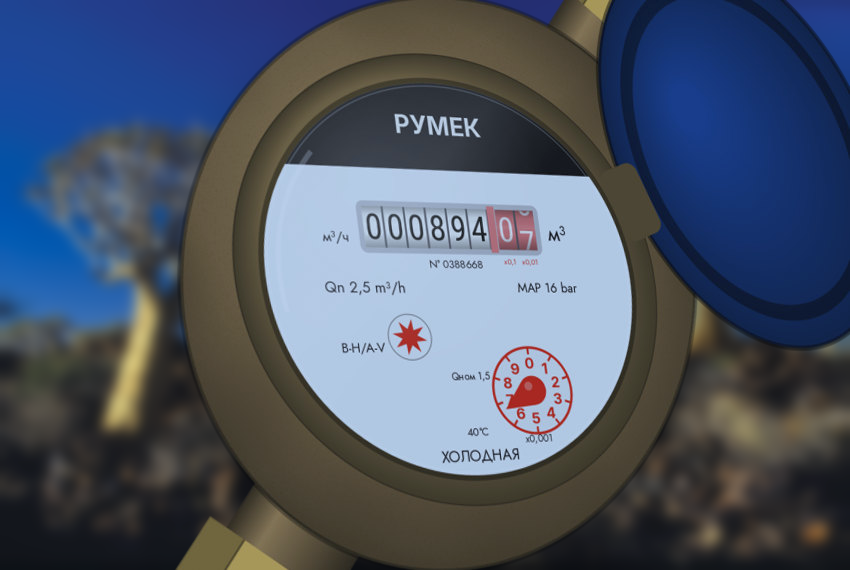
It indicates {"value": 894.066, "unit": "m³"}
